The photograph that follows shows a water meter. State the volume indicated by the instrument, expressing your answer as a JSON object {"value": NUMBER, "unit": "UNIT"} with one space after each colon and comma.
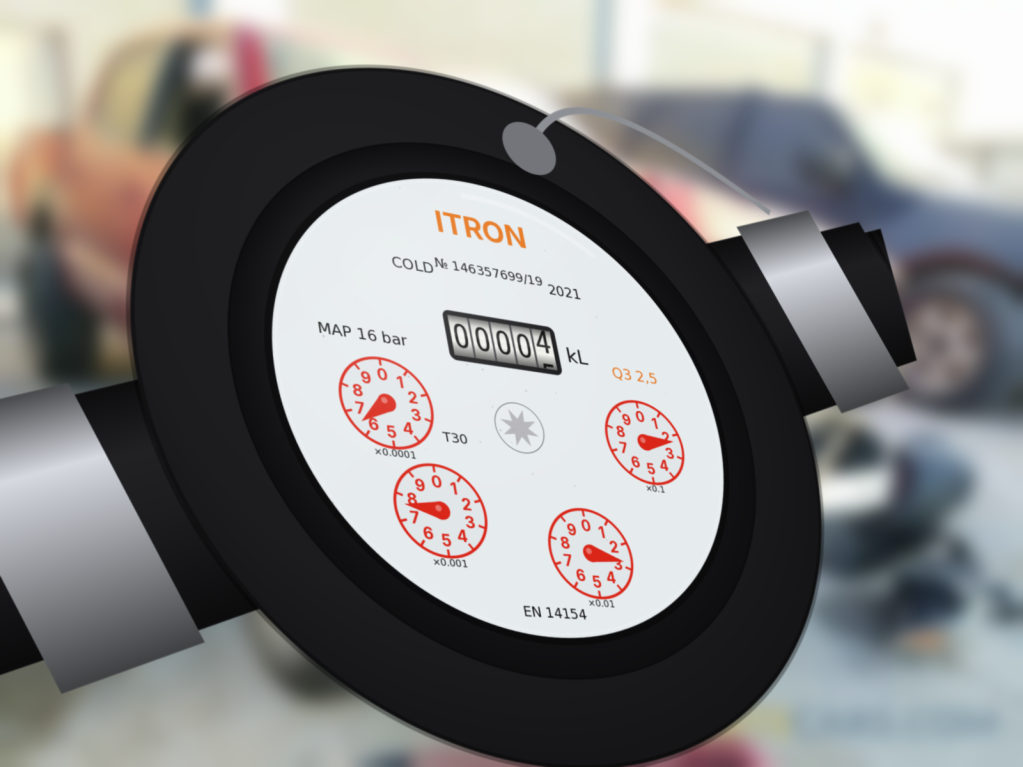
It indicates {"value": 4.2276, "unit": "kL"}
